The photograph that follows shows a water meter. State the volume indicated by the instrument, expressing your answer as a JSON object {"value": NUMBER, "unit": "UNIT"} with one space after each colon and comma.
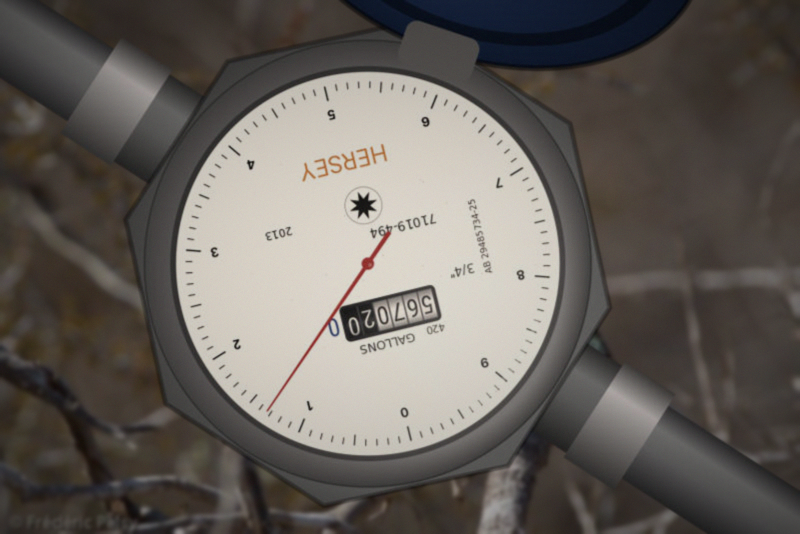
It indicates {"value": 5670201.3, "unit": "gal"}
